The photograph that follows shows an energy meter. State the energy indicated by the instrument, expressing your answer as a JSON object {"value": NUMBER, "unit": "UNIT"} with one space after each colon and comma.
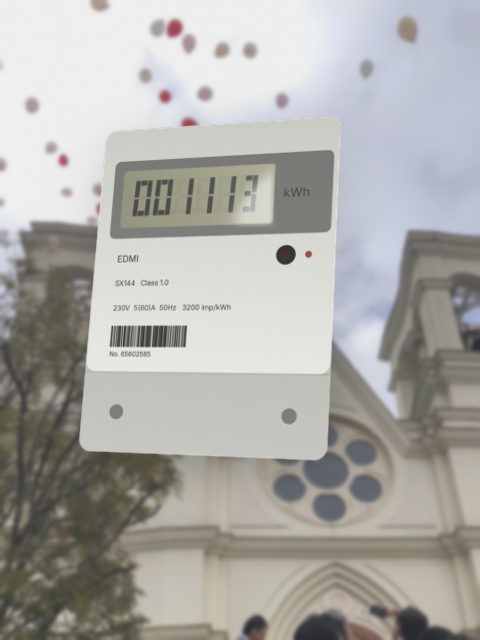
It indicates {"value": 1113, "unit": "kWh"}
